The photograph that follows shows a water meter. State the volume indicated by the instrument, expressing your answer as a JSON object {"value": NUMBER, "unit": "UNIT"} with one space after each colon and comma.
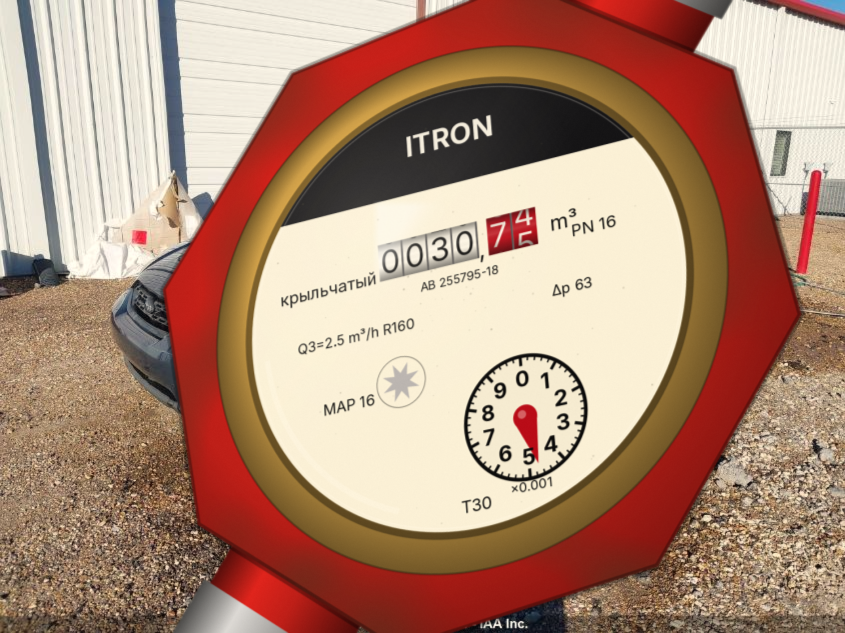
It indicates {"value": 30.744, "unit": "m³"}
